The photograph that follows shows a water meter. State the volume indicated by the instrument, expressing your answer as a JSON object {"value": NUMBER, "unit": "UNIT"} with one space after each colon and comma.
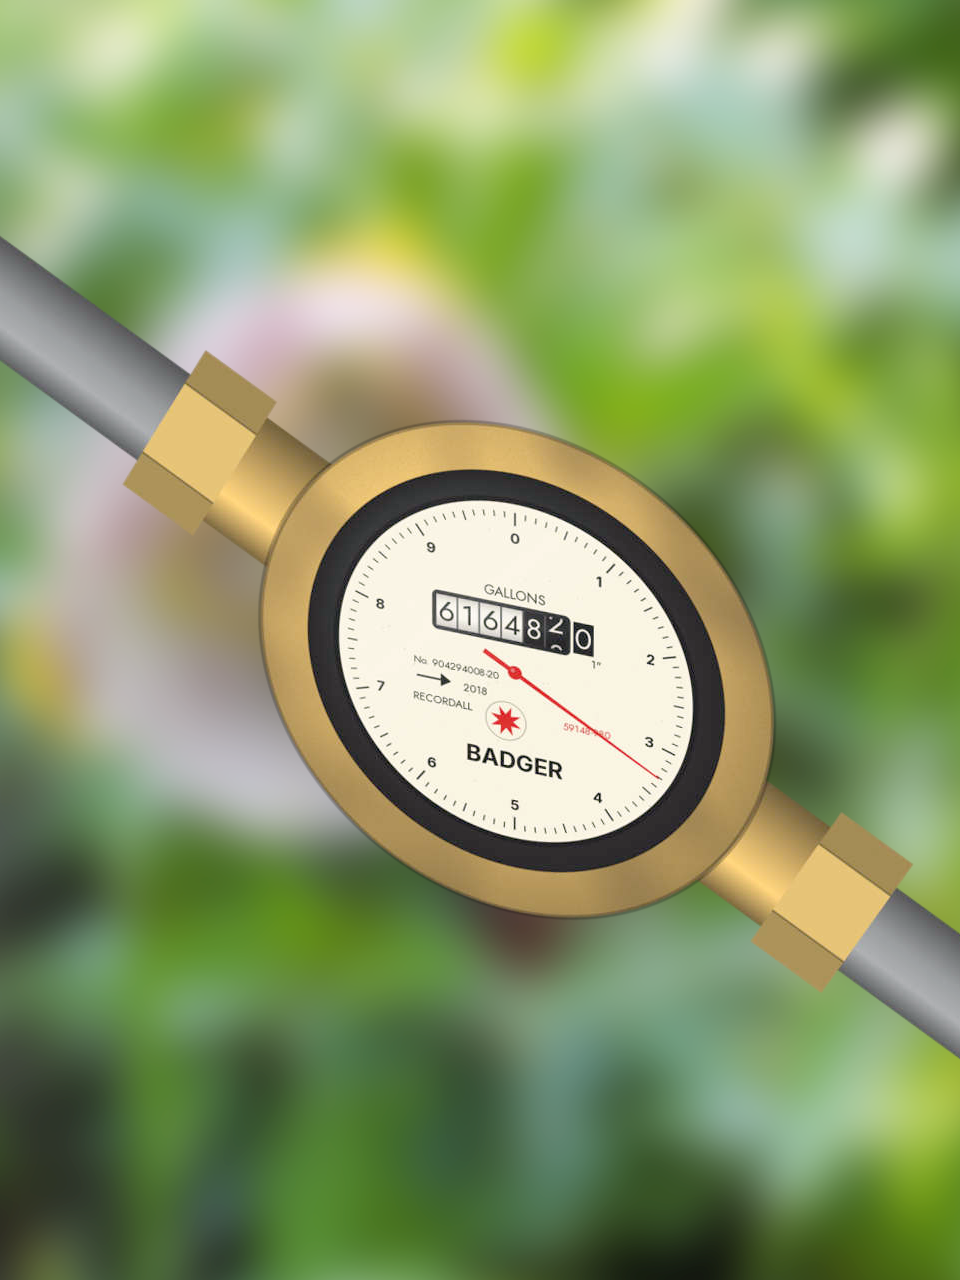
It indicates {"value": 6164823.3, "unit": "gal"}
